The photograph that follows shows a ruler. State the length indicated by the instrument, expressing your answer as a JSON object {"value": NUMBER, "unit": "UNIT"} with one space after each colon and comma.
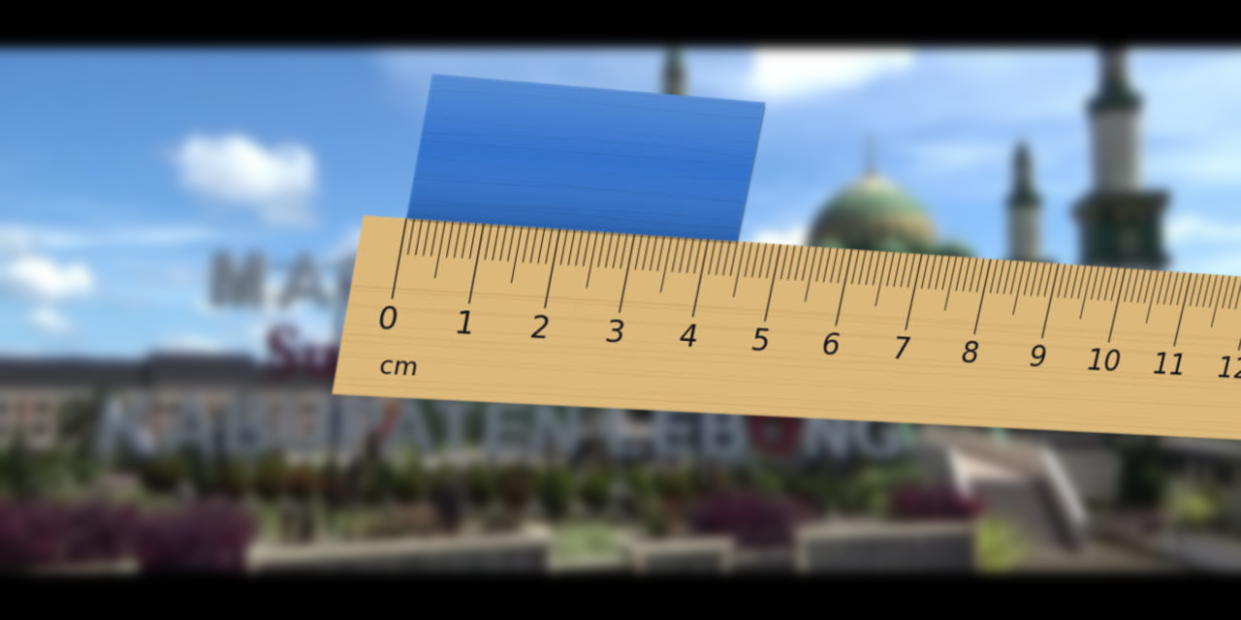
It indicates {"value": 4.4, "unit": "cm"}
